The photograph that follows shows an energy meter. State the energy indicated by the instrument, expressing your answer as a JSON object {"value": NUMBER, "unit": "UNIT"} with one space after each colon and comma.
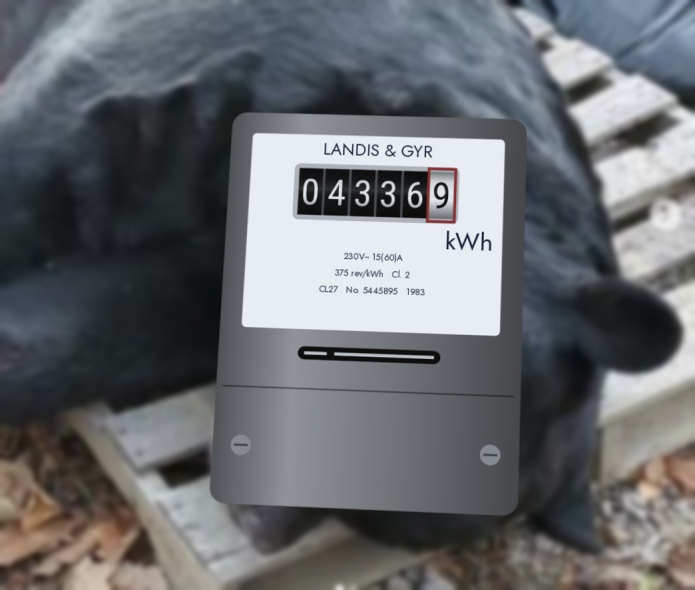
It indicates {"value": 4336.9, "unit": "kWh"}
